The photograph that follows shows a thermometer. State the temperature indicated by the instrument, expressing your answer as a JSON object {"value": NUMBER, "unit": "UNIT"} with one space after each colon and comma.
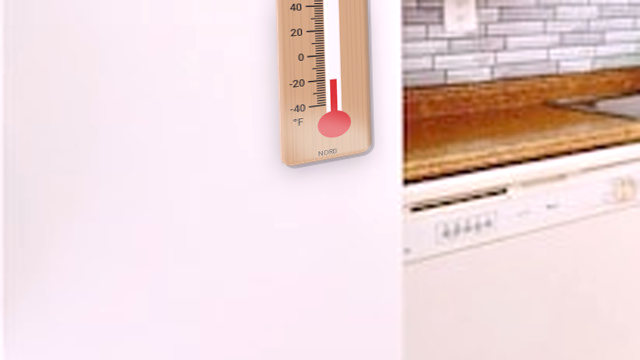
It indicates {"value": -20, "unit": "°F"}
